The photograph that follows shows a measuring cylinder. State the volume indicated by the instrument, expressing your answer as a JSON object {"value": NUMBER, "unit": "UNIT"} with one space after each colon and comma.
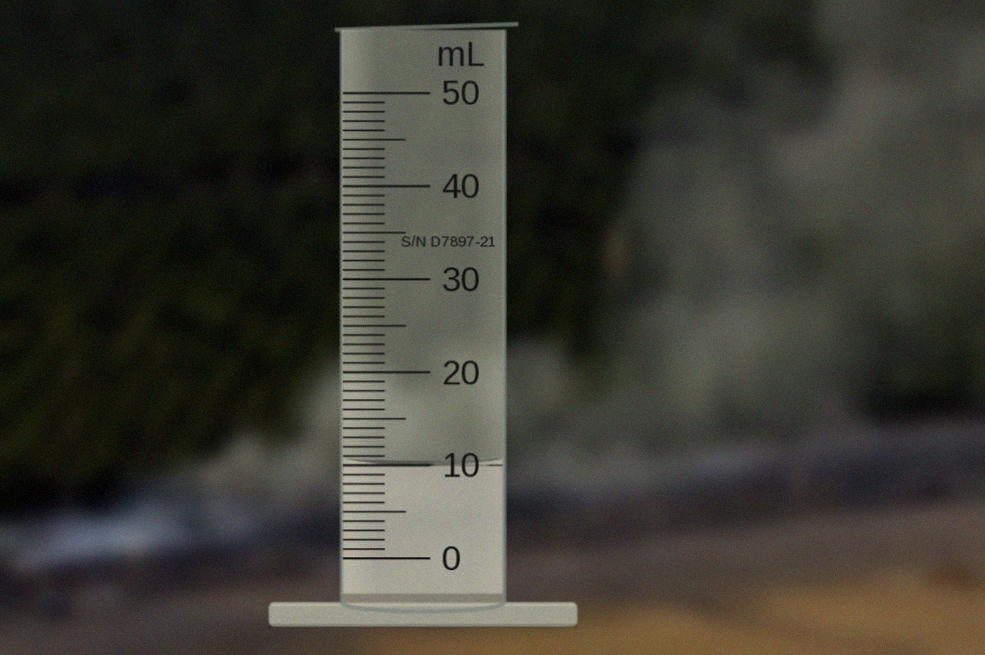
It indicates {"value": 10, "unit": "mL"}
